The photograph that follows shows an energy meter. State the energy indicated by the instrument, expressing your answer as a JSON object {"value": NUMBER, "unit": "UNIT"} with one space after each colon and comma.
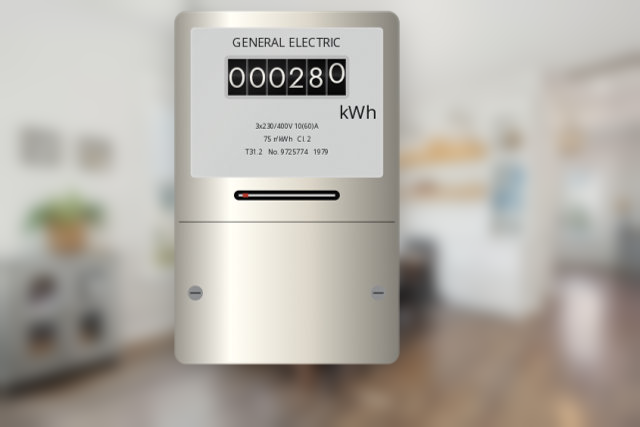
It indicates {"value": 280, "unit": "kWh"}
